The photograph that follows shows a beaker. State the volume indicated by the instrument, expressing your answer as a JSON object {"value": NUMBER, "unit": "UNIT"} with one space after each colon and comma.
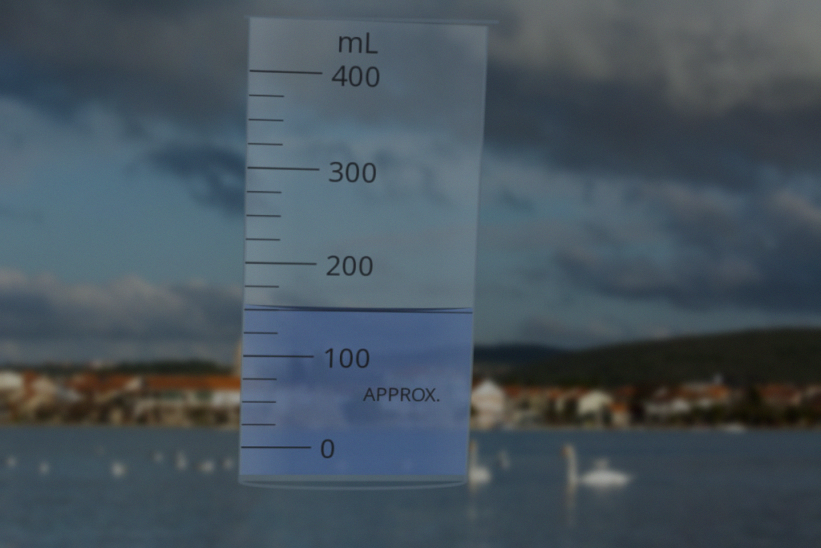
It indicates {"value": 150, "unit": "mL"}
